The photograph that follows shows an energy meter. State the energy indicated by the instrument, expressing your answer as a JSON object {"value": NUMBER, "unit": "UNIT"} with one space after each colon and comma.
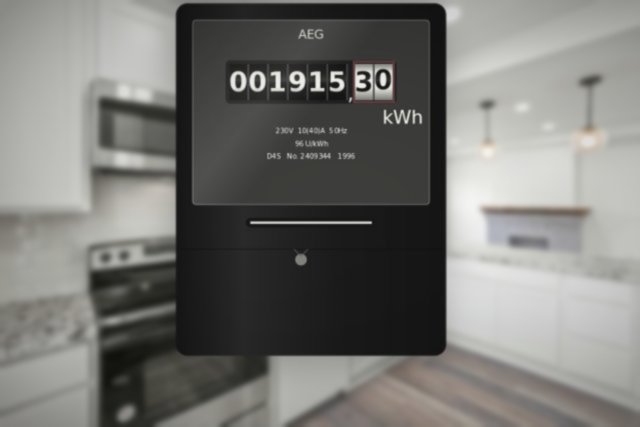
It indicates {"value": 1915.30, "unit": "kWh"}
